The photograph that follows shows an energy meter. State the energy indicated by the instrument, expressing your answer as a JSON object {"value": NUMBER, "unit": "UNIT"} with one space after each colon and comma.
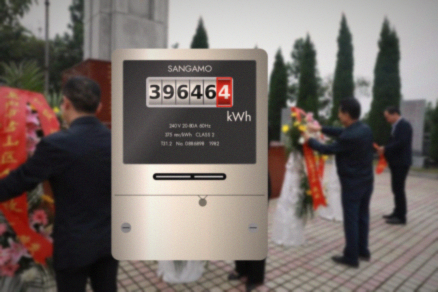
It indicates {"value": 39646.4, "unit": "kWh"}
